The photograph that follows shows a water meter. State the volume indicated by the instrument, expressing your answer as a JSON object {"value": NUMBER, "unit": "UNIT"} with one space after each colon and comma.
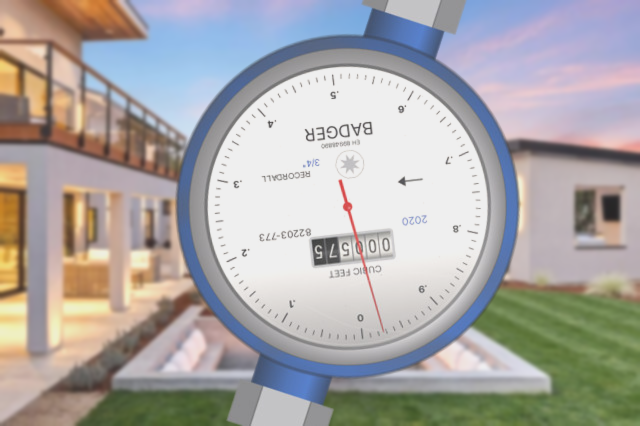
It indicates {"value": 574.97, "unit": "ft³"}
